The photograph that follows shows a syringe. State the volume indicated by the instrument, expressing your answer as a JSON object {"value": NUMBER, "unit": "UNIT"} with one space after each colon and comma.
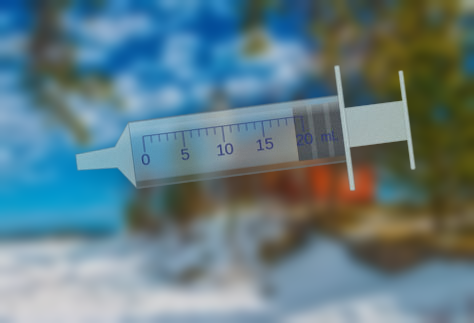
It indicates {"value": 19, "unit": "mL"}
